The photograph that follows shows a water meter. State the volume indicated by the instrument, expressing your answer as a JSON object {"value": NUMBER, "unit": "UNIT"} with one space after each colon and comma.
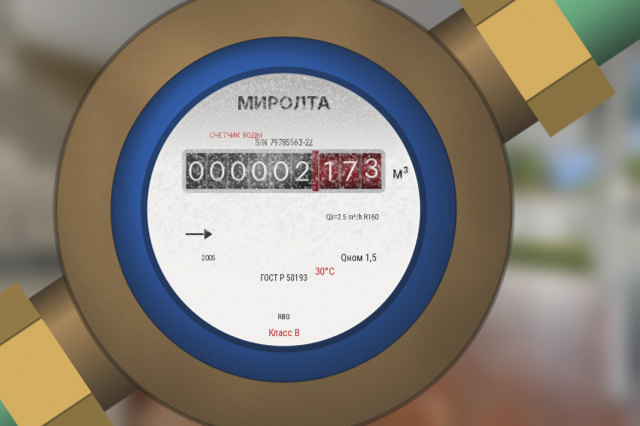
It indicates {"value": 2.173, "unit": "m³"}
